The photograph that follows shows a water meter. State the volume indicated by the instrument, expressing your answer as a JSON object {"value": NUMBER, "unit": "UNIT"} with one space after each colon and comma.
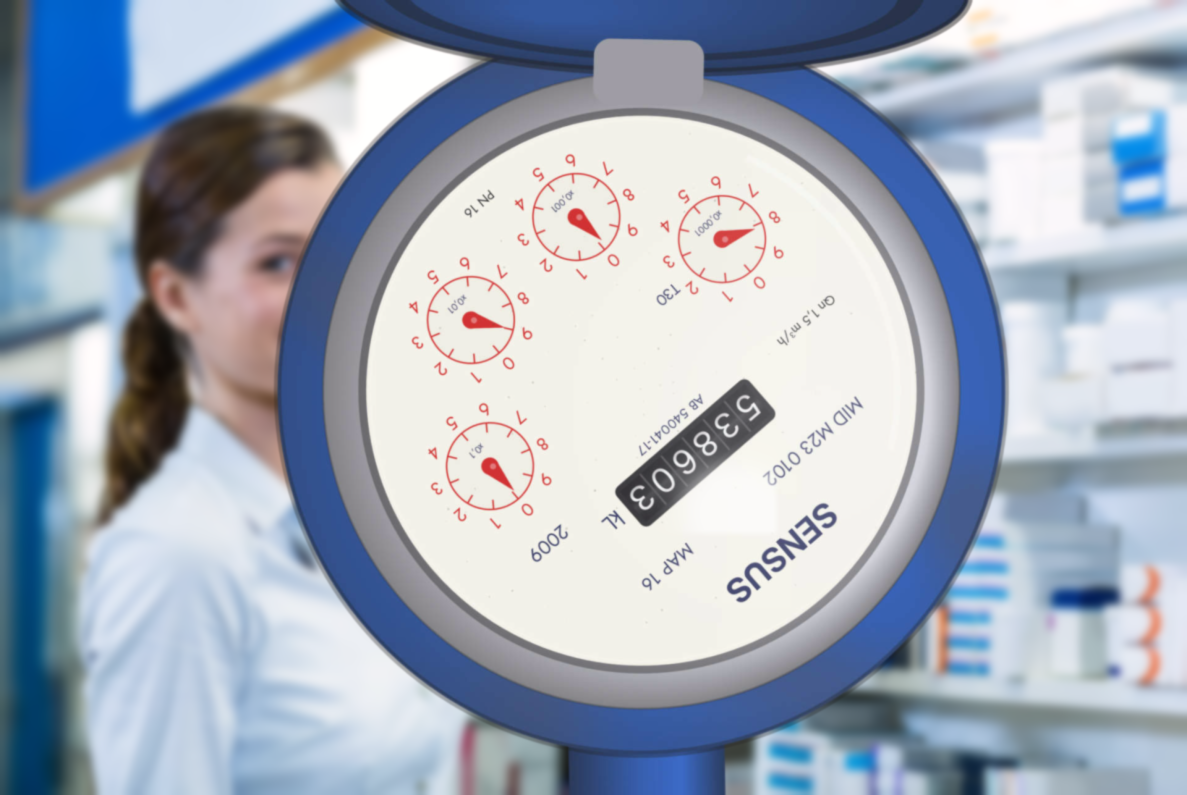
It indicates {"value": 538602.9898, "unit": "kL"}
